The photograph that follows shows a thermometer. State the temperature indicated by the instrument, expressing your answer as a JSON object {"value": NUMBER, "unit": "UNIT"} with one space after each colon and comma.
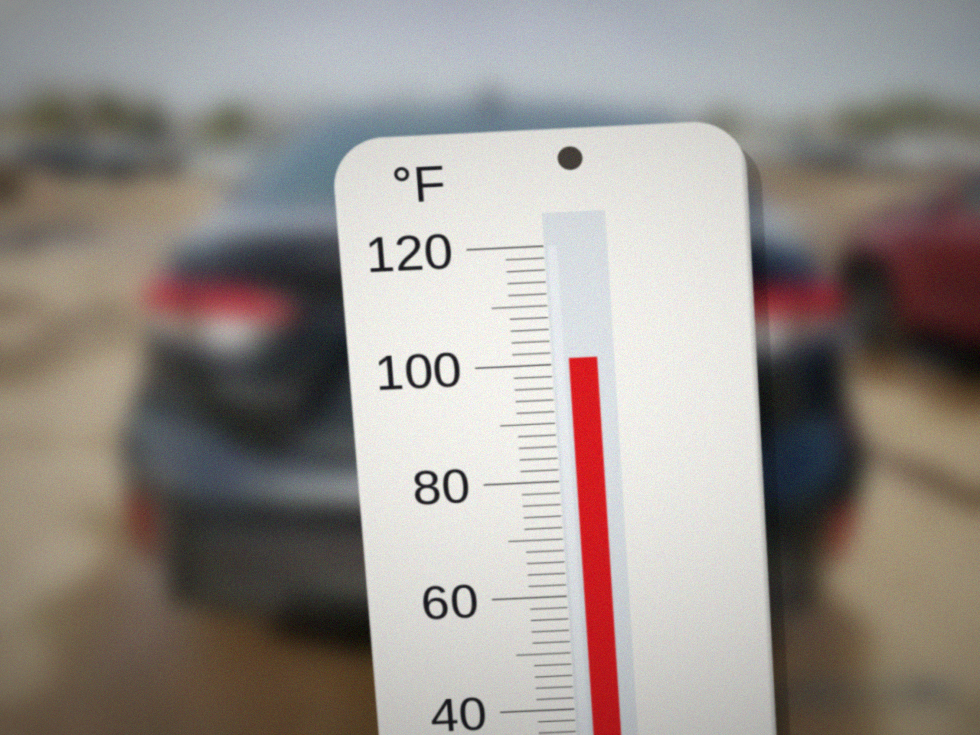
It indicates {"value": 101, "unit": "°F"}
